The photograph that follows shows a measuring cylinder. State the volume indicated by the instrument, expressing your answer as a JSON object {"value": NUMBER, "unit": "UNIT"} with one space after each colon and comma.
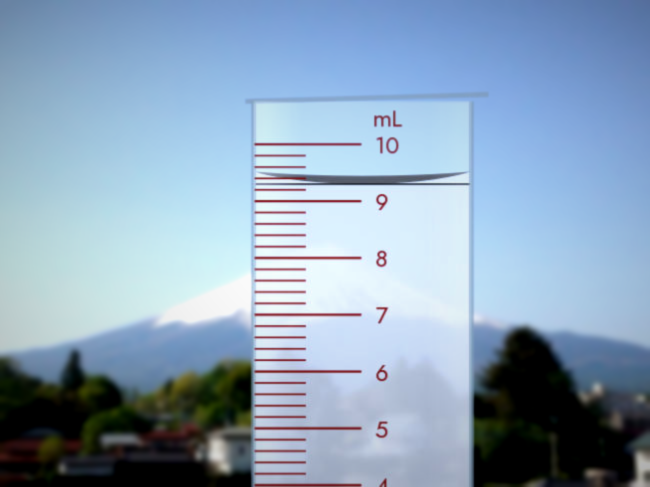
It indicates {"value": 9.3, "unit": "mL"}
